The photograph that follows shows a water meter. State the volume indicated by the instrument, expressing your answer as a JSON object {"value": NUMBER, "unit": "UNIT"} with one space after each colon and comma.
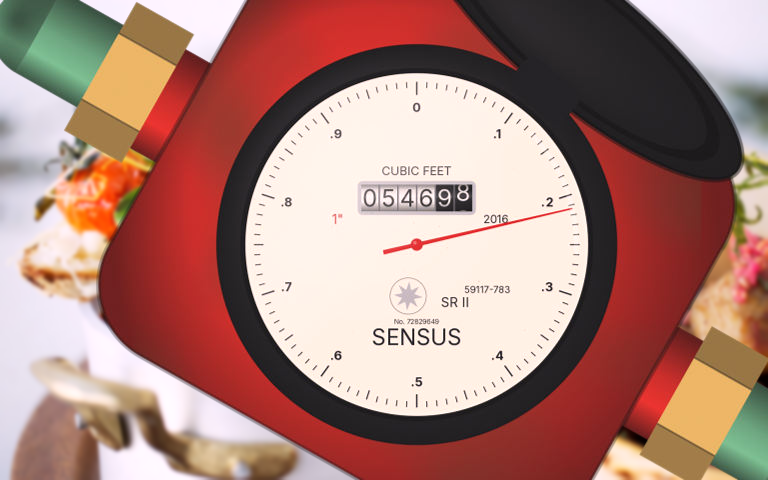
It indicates {"value": 54698.21, "unit": "ft³"}
